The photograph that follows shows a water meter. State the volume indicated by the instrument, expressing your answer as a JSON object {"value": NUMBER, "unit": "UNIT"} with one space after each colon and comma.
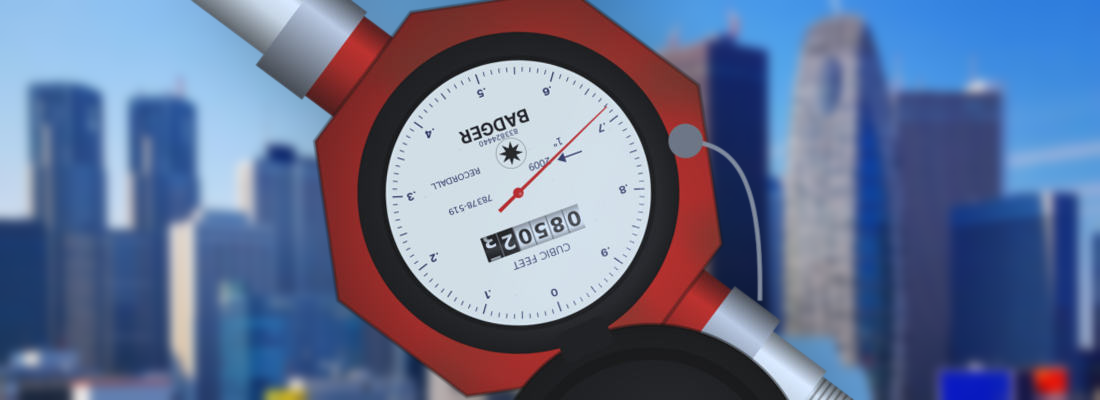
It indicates {"value": 85022.68, "unit": "ft³"}
